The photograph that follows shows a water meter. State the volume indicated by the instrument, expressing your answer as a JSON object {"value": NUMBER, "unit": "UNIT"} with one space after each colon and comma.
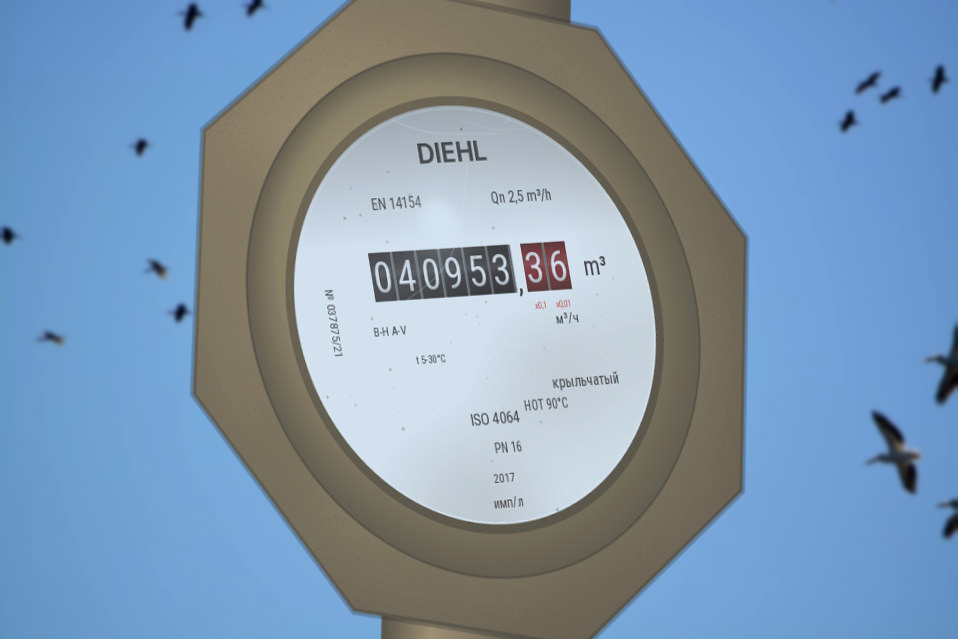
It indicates {"value": 40953.36, "unit": "m³"}
